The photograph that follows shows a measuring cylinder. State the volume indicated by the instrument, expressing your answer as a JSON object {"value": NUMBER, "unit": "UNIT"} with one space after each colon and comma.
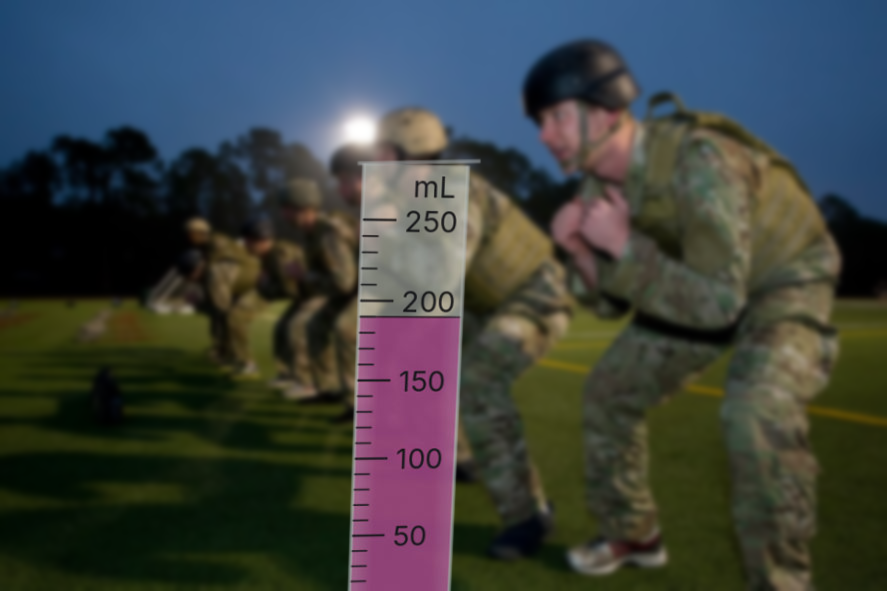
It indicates {"value": 190, "unit": "mL"}
